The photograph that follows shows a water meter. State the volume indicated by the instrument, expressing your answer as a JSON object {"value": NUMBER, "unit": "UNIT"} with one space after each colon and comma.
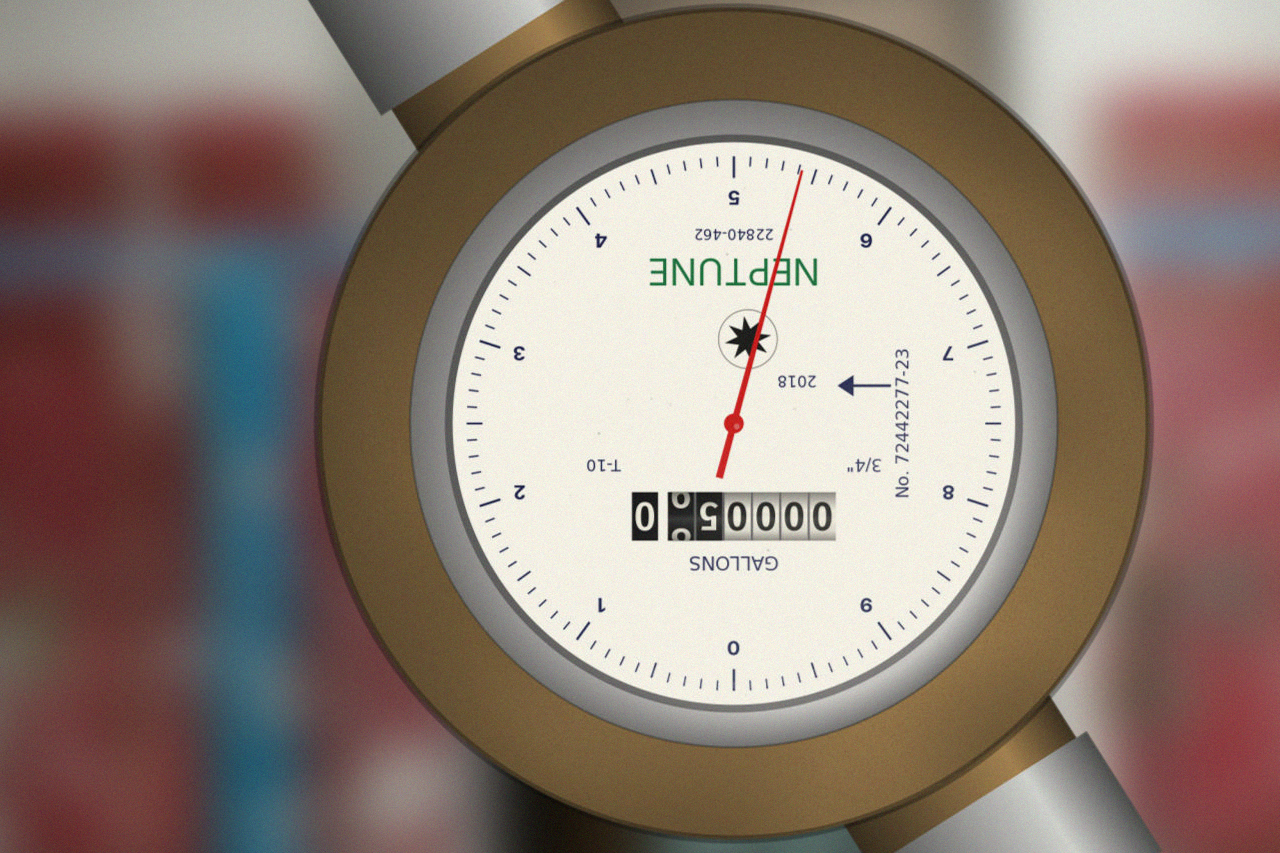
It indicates {"value": 585.4, "unit": "gal"}
